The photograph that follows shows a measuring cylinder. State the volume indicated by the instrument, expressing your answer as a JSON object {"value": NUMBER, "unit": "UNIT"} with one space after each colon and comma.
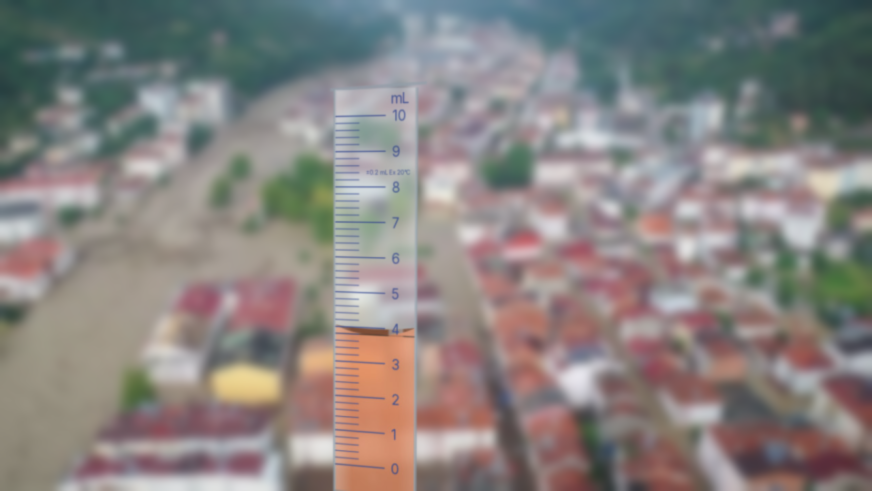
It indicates {"value": 3.8, "unit": "mL"}
